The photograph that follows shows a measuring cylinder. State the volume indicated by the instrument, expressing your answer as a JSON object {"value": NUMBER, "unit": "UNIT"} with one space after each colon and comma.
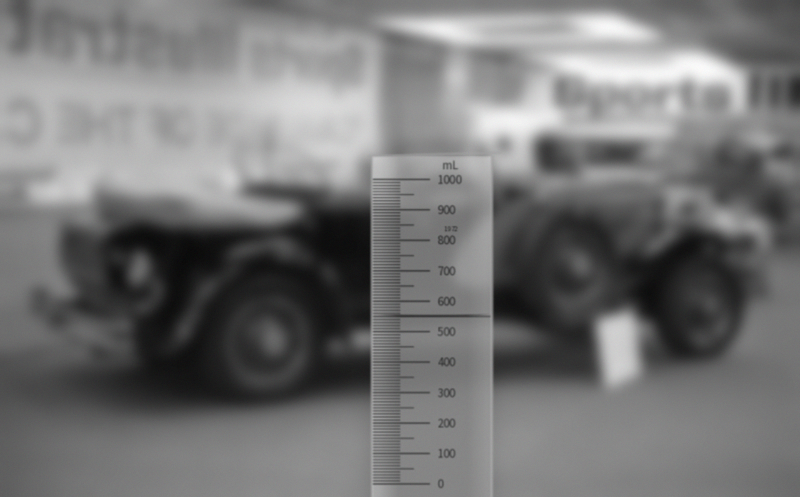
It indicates {"value": 550, "unit": "mL"}
